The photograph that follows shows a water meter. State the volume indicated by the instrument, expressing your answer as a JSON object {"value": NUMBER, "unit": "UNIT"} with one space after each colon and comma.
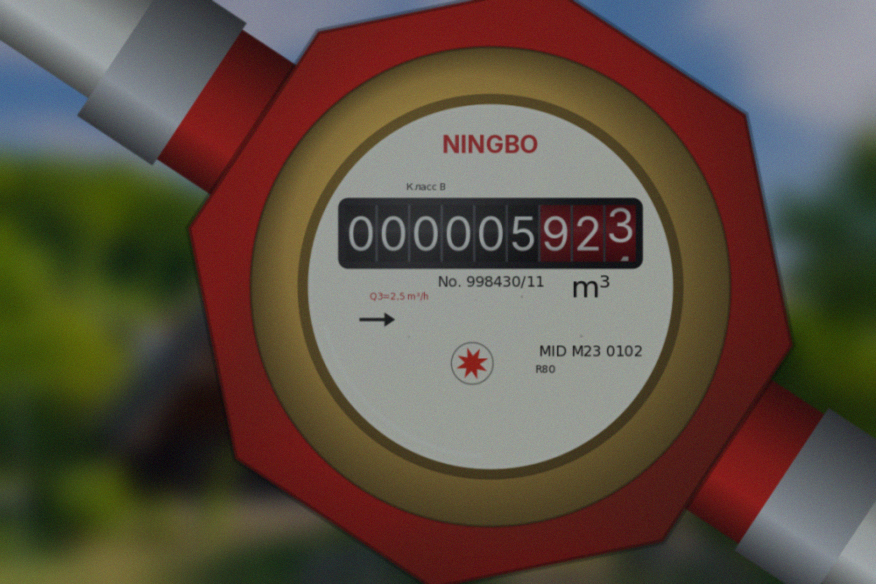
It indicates {"value": 5.923, "unit": "m³"}
